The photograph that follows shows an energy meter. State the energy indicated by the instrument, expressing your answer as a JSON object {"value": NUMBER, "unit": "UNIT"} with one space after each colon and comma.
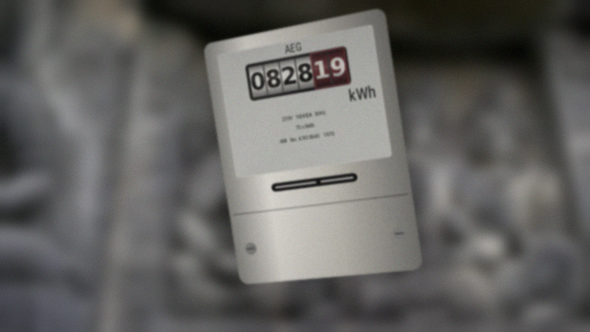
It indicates {"value": 828.19, "unit": "kWh"}
